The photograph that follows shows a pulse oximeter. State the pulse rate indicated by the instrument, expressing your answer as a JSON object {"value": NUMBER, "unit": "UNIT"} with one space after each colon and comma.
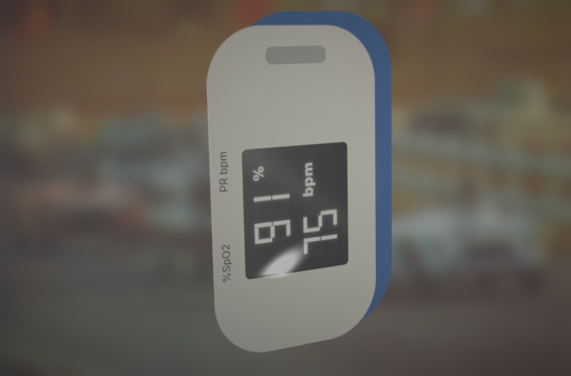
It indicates {"value": 75, "unit": "bpm"}
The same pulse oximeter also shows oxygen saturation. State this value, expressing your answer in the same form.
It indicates {"value": 91, "unit": "%"}
